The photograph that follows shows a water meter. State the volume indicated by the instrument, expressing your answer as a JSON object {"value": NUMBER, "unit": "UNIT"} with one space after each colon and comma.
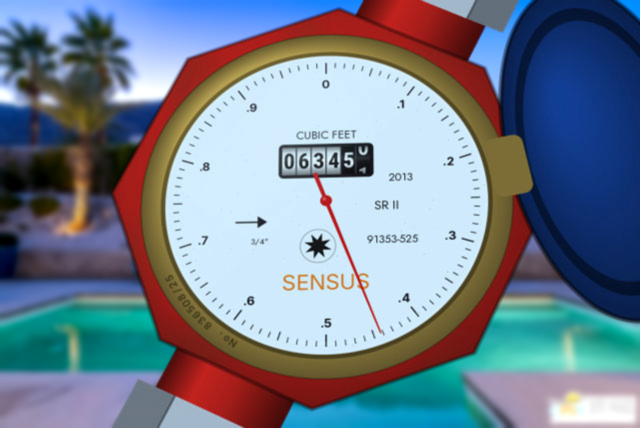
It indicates {"value": 63450.44, "unit": "ft³"}
